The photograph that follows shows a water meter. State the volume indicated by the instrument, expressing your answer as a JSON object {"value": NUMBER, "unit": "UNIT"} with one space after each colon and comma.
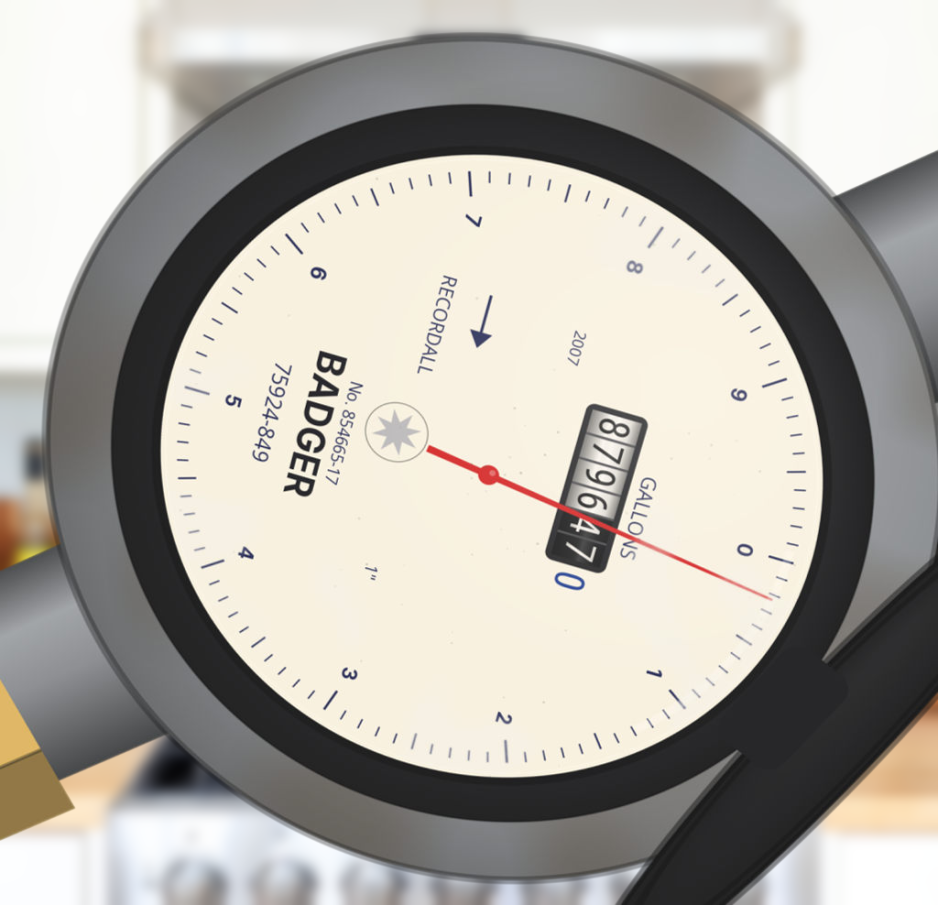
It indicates {"value": 8796470.2, "unit": "gal"}
